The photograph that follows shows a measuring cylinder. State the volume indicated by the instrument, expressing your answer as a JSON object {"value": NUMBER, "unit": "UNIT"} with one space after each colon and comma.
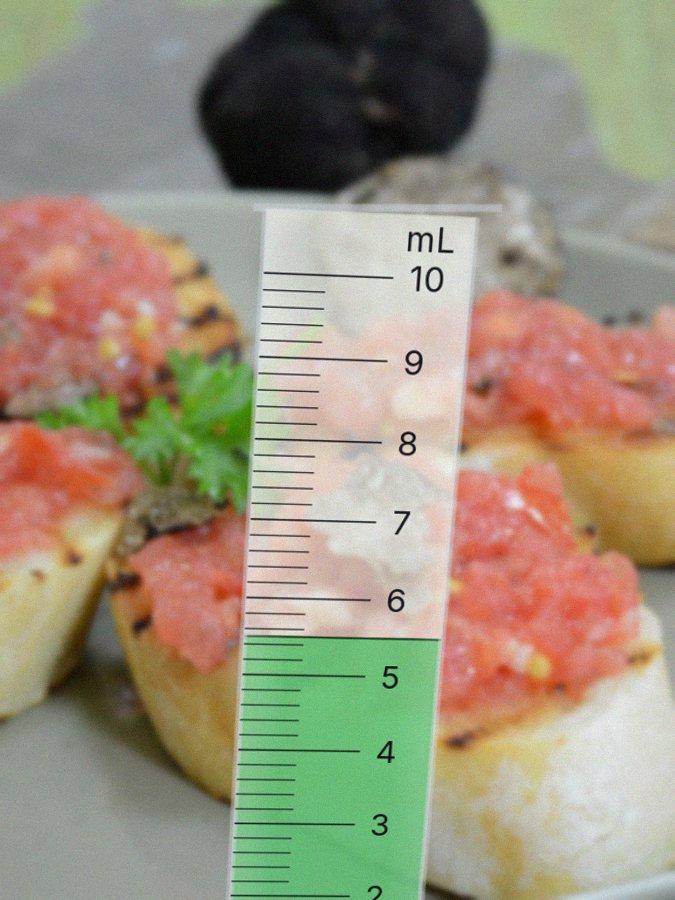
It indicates {"value": 5.5, "unit": "mL"}
